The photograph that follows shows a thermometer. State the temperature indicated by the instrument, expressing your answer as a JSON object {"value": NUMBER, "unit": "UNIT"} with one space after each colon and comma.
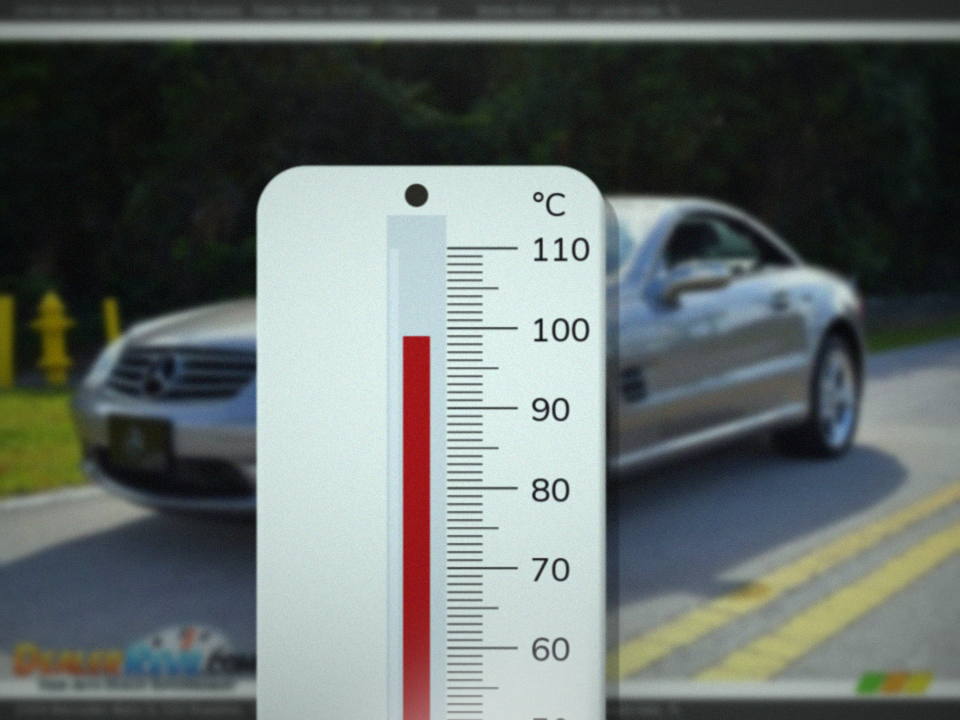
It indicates {"value": 99, "unit": "°C"}
